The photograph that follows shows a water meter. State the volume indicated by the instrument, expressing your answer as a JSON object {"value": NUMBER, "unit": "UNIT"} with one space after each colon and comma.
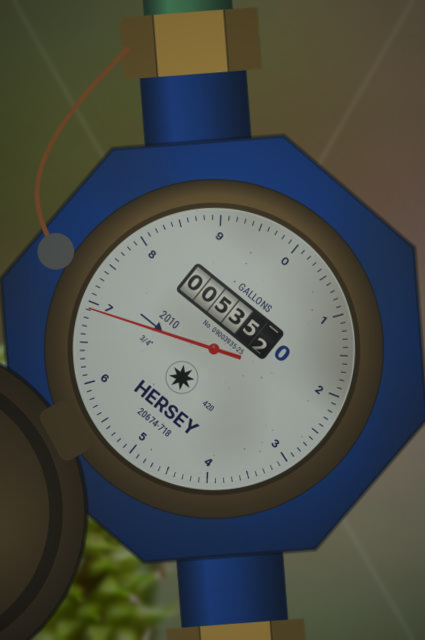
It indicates {"value": 53516.9, "unit": "gal"}
